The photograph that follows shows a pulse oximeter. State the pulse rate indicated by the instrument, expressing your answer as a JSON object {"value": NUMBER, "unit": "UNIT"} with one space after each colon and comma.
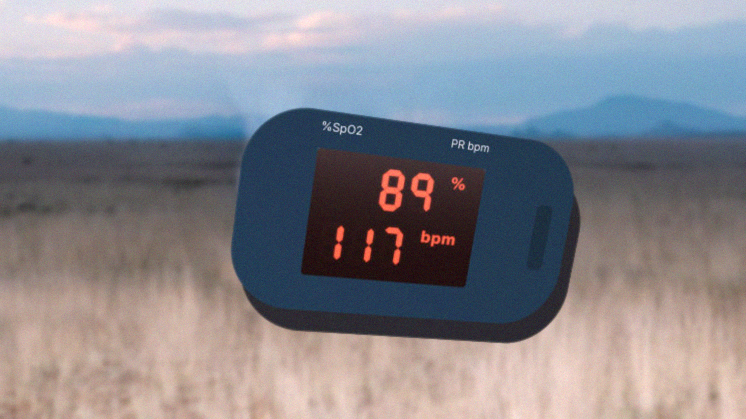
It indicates {"value": 117, "unit": "bpm"}
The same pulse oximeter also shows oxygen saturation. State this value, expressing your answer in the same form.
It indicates {"value": 89, "unit": "%"}
